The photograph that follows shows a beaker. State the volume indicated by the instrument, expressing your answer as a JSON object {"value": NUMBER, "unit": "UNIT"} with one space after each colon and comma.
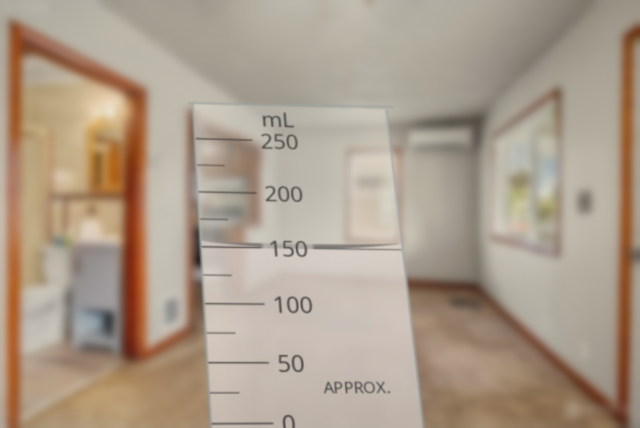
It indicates {"value": 150, "unit": "mL"}
